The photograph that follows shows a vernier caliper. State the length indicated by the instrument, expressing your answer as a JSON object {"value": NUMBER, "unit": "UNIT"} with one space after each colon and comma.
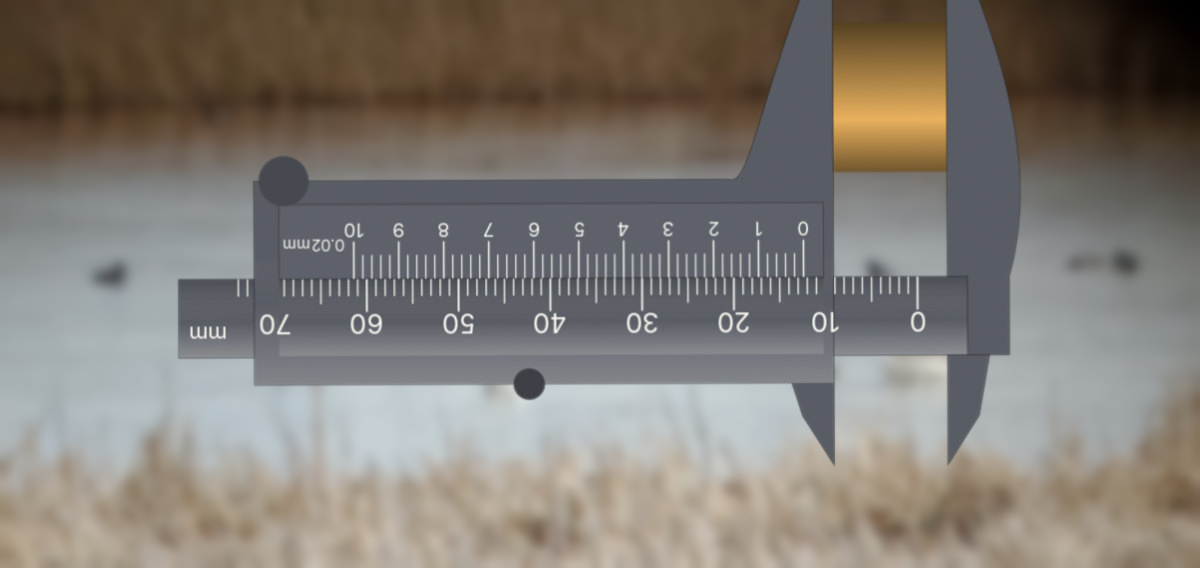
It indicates {"value": 12.4, "unit": "mm"}
